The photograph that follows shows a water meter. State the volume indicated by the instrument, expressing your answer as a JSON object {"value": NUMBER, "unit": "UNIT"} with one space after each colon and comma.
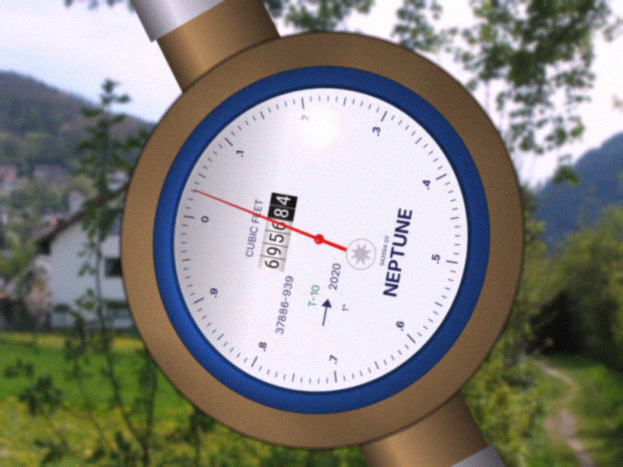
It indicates {"value": 695684.03, "unit": "ft³"}
